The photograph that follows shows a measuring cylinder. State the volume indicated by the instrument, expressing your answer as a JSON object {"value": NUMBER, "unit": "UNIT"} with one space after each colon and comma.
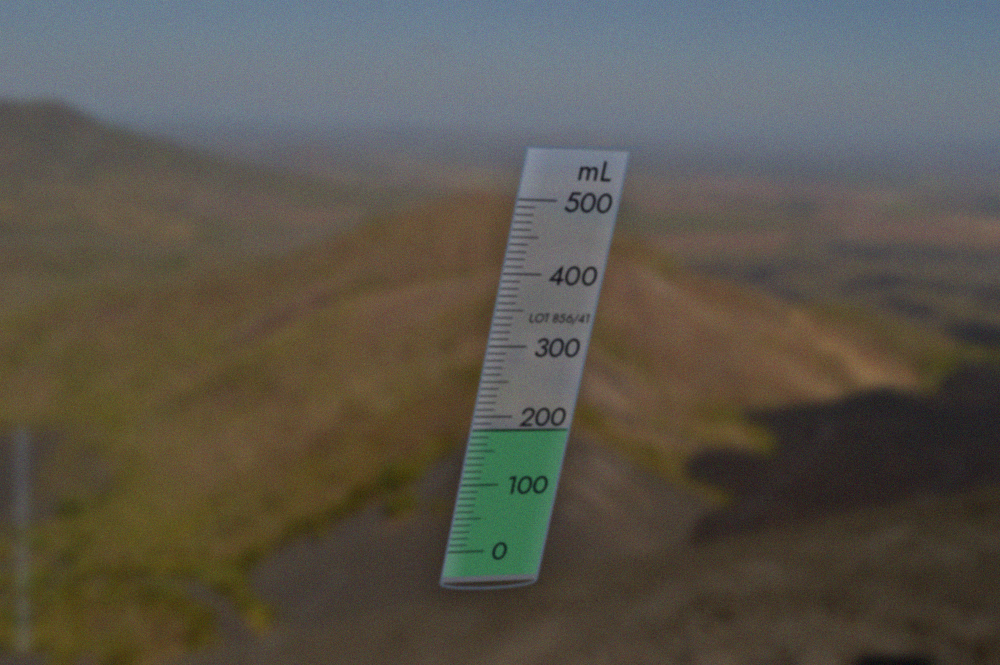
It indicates {"value": 180, "unit": "mL"}
